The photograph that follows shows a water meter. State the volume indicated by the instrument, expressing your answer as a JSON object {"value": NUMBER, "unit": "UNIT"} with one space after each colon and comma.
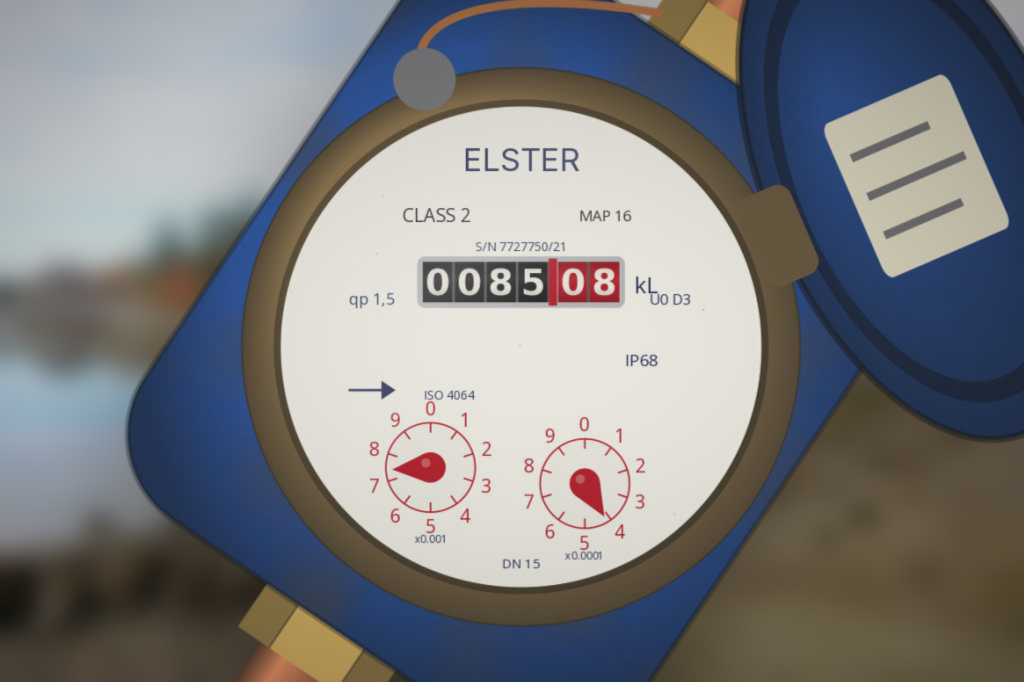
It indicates {"value": 85.0874, "unit": "kL"}
